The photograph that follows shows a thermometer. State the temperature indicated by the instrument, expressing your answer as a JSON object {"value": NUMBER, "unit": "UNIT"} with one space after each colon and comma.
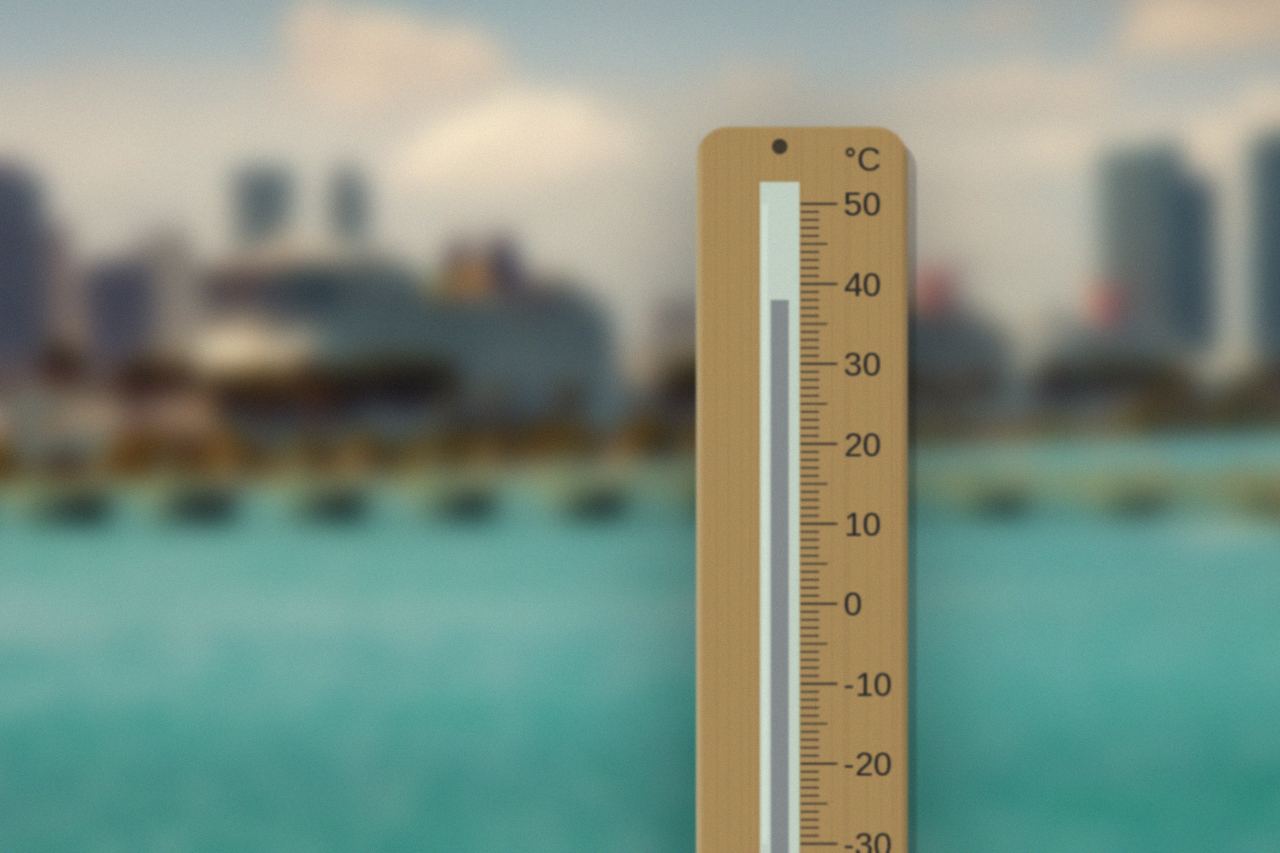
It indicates {"value": 38, "unit": "°C"}
